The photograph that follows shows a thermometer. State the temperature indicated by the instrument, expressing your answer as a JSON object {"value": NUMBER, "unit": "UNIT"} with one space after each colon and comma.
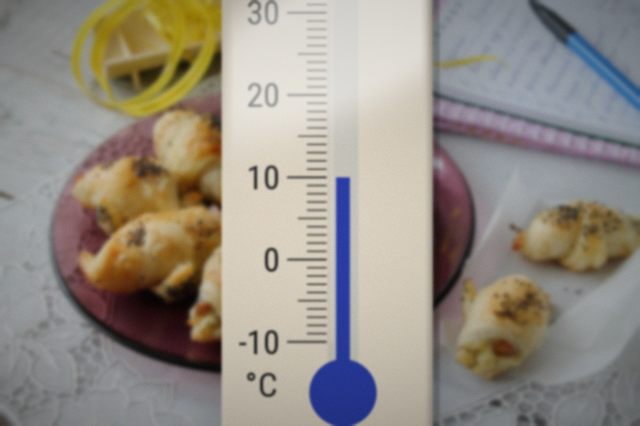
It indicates {"value": 10, "unit": "°C"}
